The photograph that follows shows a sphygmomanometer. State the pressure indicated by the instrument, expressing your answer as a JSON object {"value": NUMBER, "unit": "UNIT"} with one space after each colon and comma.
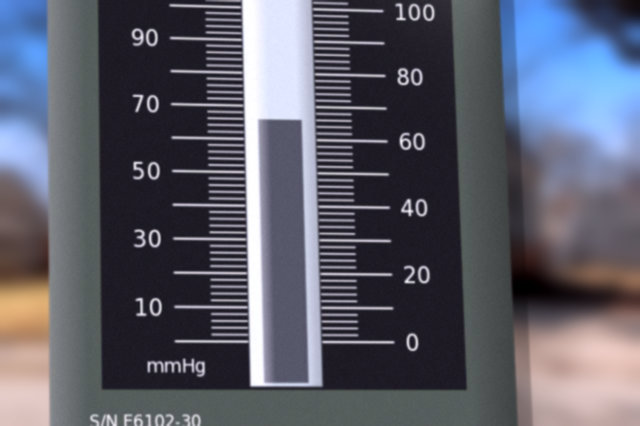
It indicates {"value": 66, "unit": "mmHg"}
